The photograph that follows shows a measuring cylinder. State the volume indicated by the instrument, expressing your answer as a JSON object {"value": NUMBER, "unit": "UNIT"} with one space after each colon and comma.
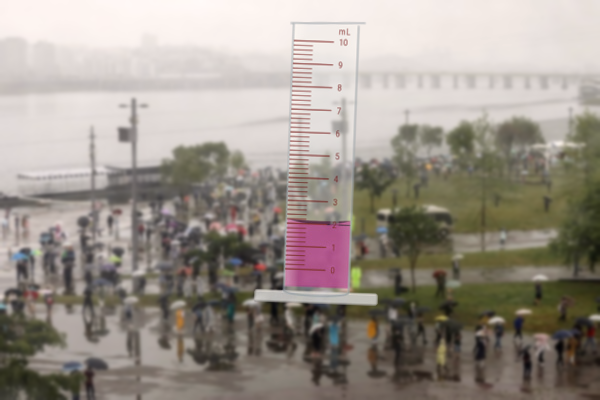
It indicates {"value": 2, "unit": "mL"}
